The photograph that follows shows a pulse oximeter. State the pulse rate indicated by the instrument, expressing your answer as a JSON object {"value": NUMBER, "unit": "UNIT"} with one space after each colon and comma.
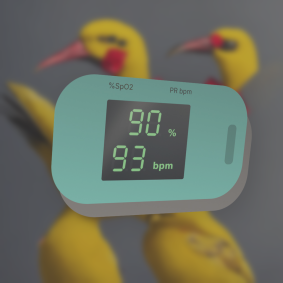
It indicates {"value": 93, "unit": "bpm"}
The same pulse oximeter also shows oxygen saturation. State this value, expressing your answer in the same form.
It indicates {"value": 90, "unit": "%"}
